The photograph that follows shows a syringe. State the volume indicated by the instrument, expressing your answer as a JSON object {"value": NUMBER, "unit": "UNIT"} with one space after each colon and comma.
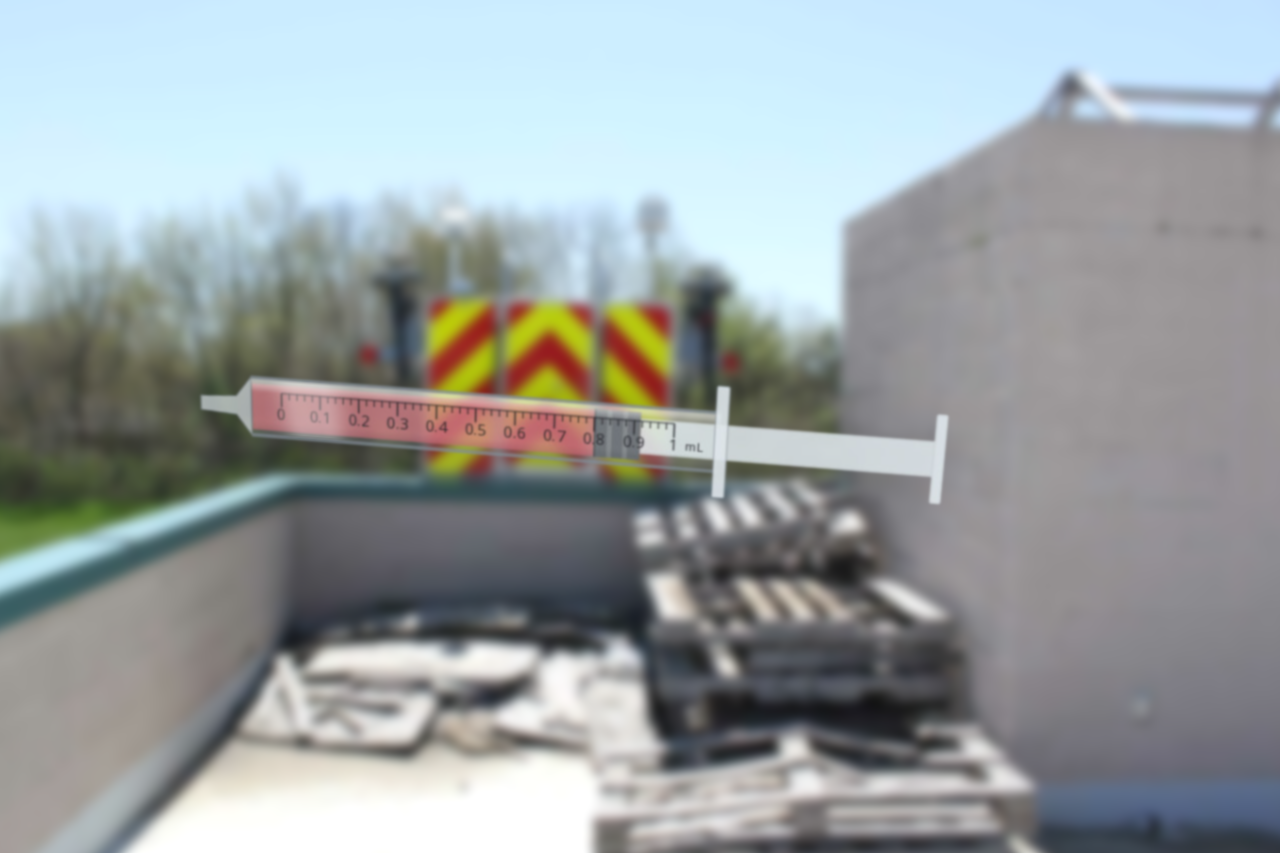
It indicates {"value": 0.8, "unit": "mL"}
